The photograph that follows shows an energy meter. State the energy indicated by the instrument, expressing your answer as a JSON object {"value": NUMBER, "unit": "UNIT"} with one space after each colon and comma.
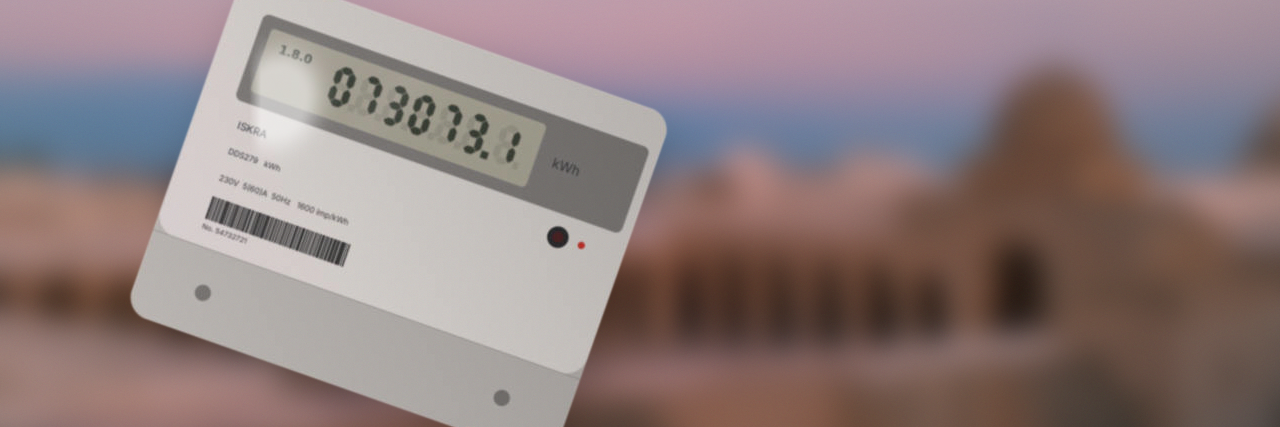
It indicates {"value": 73073.1, "unit": "kWh"}
